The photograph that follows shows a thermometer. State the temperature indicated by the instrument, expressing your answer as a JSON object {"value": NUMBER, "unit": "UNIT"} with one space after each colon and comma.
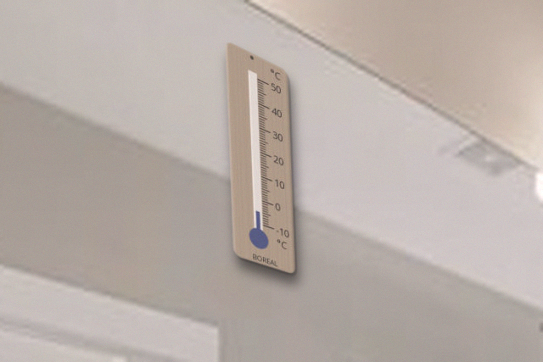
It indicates {"value": -5, "unit": "°C"}
